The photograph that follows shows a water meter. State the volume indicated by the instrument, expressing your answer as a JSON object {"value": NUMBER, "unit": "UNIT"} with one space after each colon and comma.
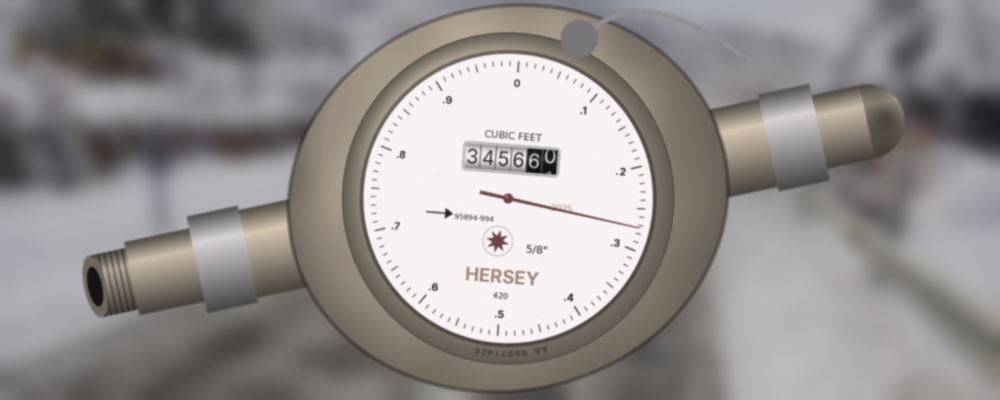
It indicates {"value": 345660.27, "unit": "ft³"}
